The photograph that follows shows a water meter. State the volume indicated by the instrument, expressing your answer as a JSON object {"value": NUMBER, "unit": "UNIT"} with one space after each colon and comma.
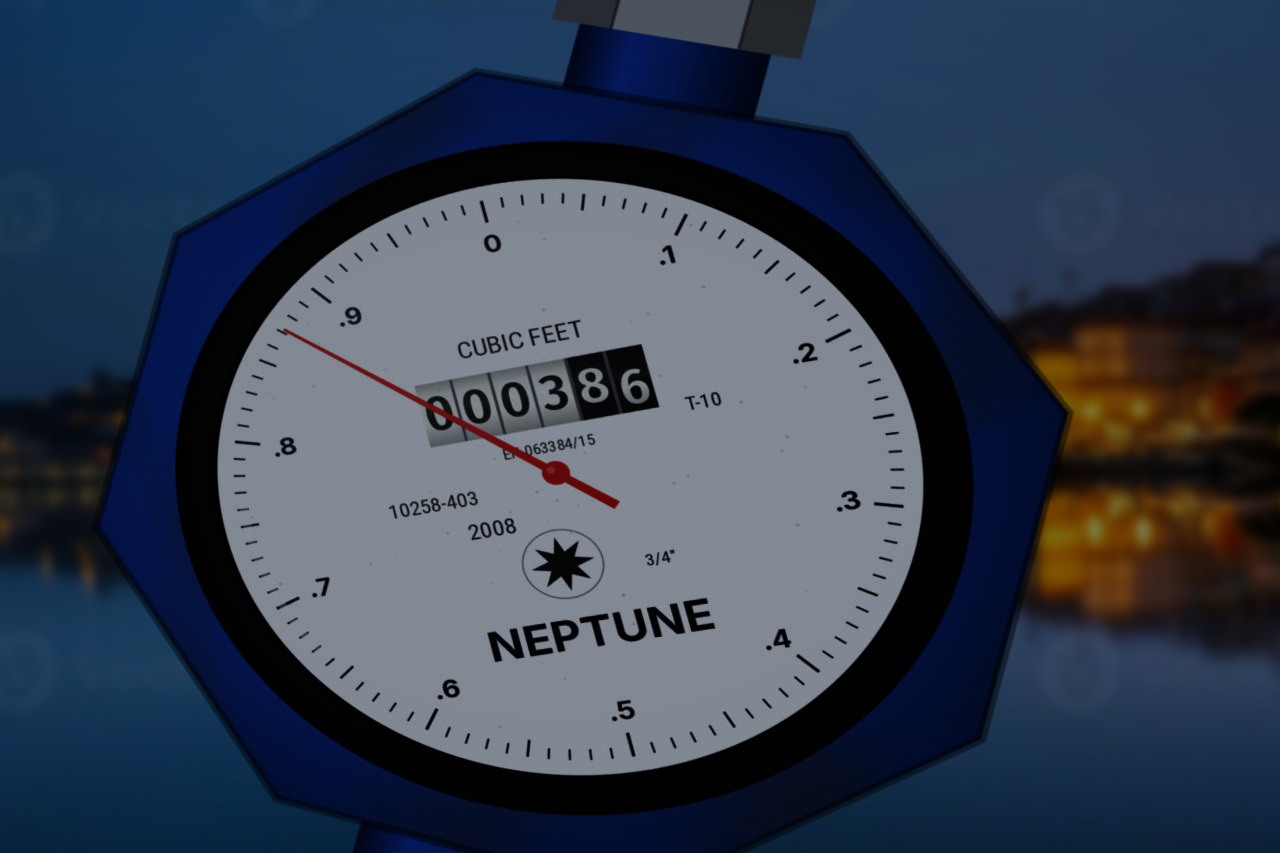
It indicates {"value": 385.87, "unit": "ft³"}
